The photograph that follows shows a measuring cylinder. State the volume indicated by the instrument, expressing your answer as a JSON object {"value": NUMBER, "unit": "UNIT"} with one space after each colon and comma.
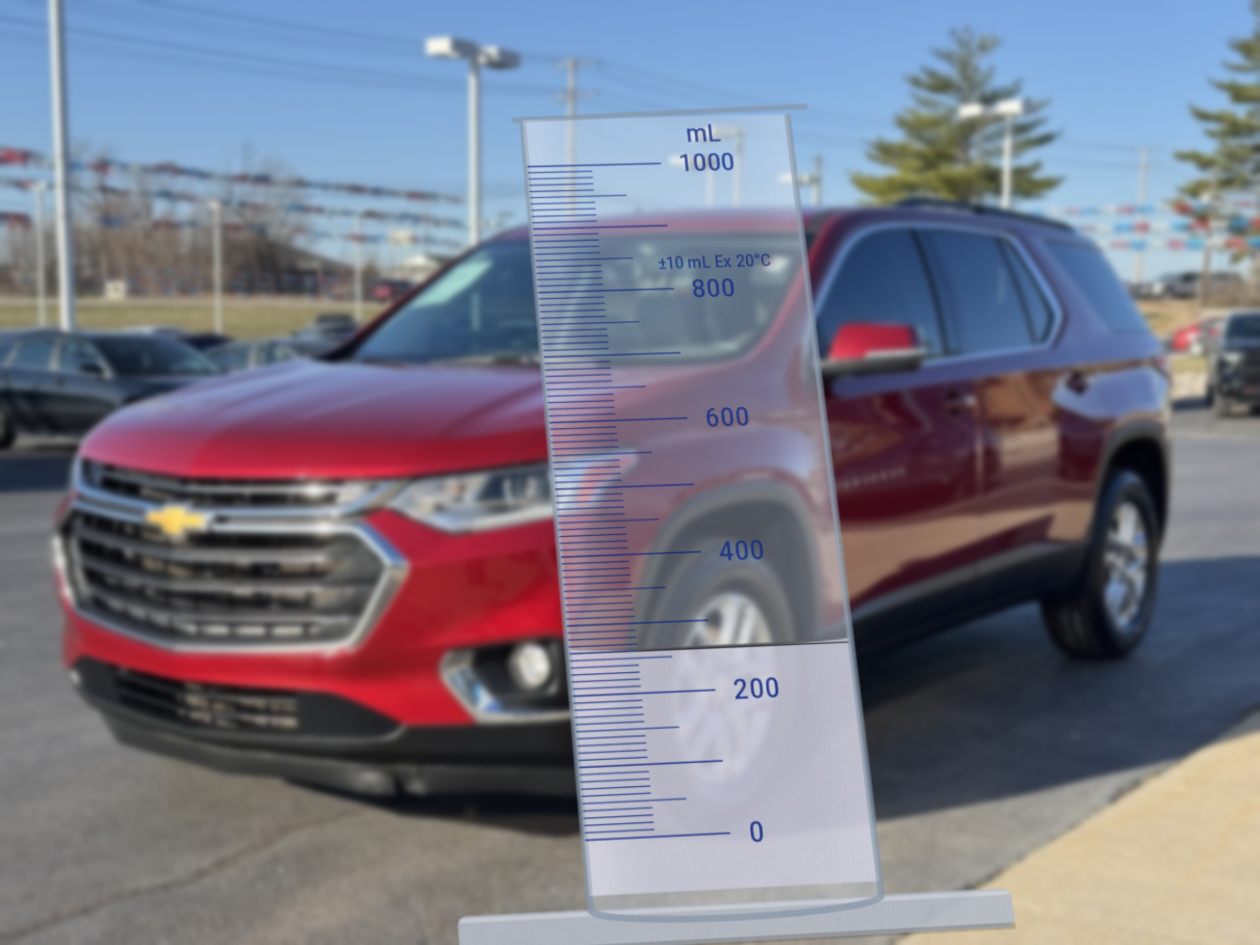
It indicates {"value": 260, "unit": "mL"}
